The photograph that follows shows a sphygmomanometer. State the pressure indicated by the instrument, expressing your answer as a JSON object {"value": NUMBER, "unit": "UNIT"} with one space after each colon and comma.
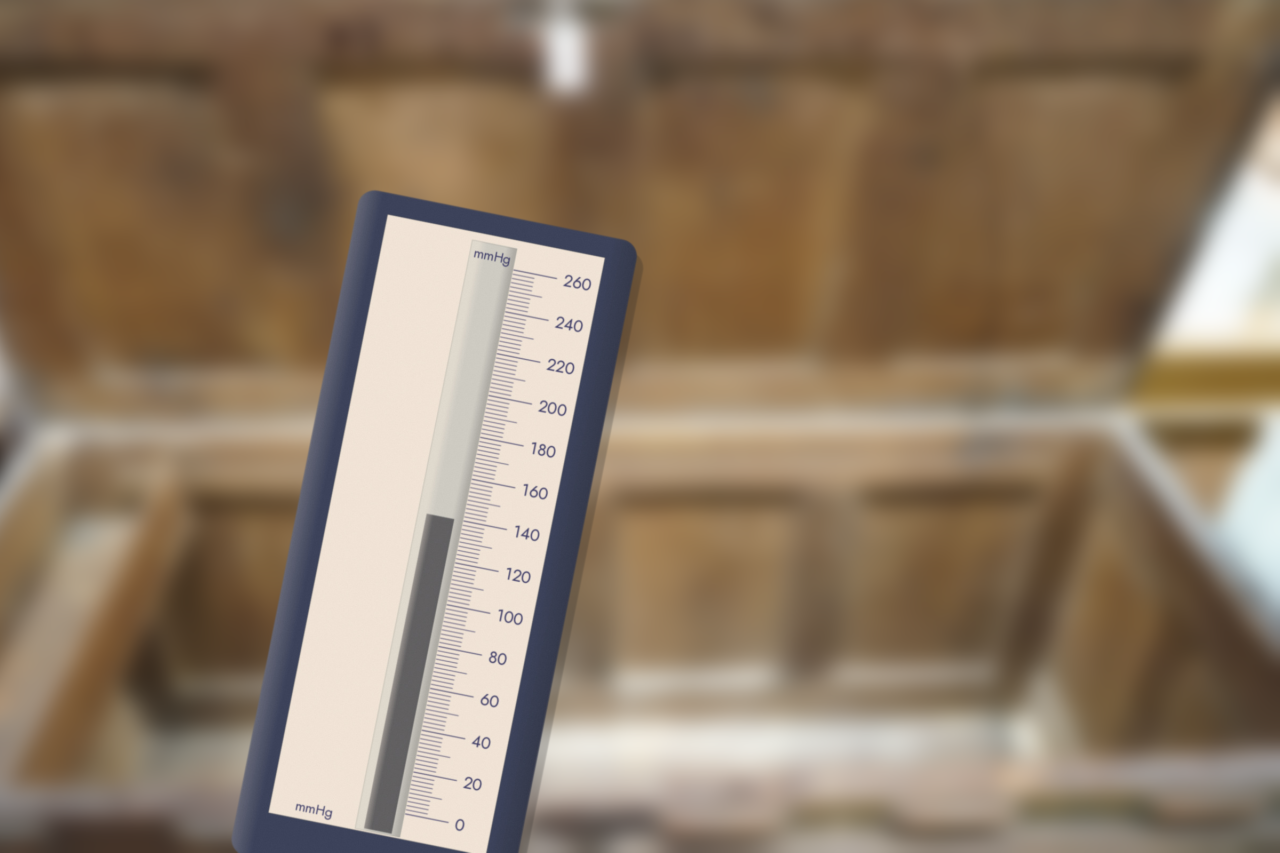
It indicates {"value": 140, "unit": "mmHg"}
